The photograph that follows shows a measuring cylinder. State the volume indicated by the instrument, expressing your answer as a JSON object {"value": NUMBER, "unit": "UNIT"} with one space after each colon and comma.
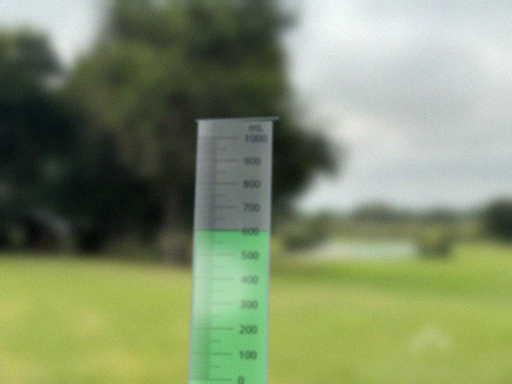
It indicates {"value": 600, "unit": "mL"}
